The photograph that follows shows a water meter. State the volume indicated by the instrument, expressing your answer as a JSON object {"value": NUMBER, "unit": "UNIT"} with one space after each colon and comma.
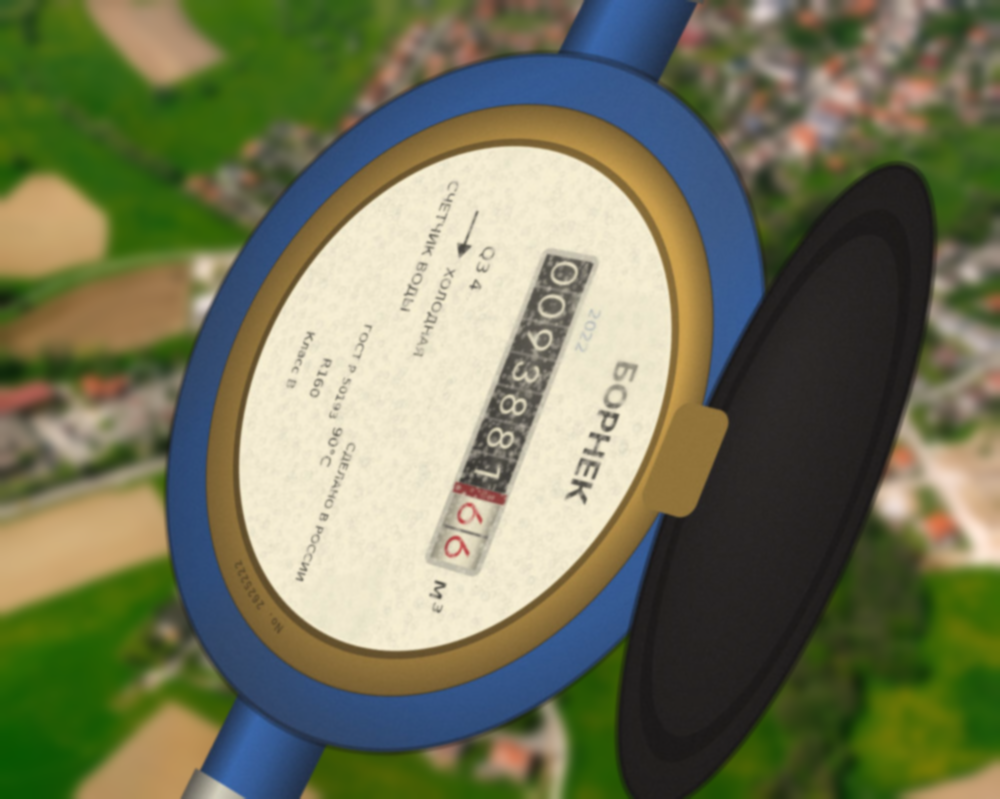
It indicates {"value": 93881.66, "unit": "m³"}
